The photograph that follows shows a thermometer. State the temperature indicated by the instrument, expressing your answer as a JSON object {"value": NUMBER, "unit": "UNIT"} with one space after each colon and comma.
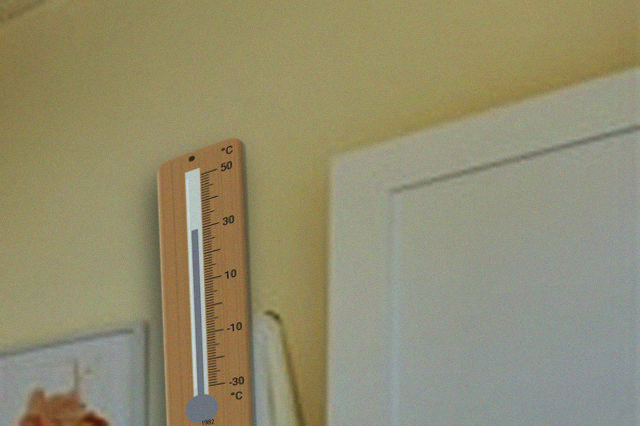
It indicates {"value": 30, "unit": "°C"}
